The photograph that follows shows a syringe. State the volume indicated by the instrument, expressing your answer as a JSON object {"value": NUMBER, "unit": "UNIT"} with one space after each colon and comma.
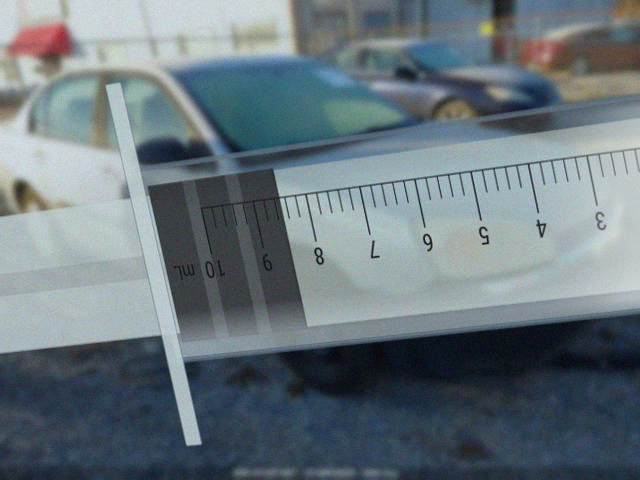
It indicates {"value": 8.5, "unit": "mL"}
